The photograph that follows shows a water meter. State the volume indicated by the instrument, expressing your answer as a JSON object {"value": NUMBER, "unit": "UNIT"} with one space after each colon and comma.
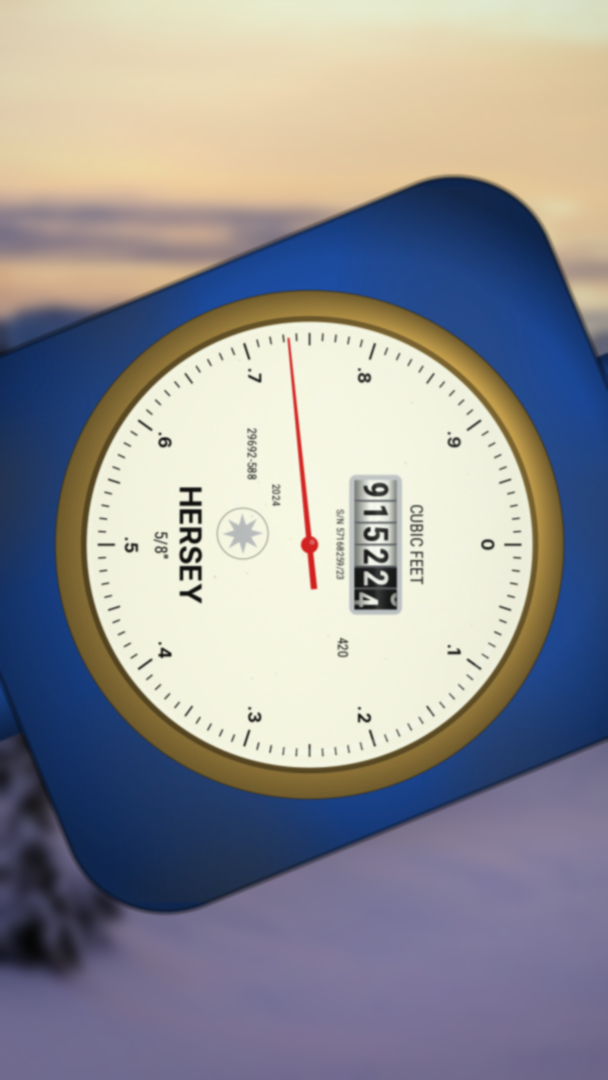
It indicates {"value": 915223.73, "unit": "ft³"}
